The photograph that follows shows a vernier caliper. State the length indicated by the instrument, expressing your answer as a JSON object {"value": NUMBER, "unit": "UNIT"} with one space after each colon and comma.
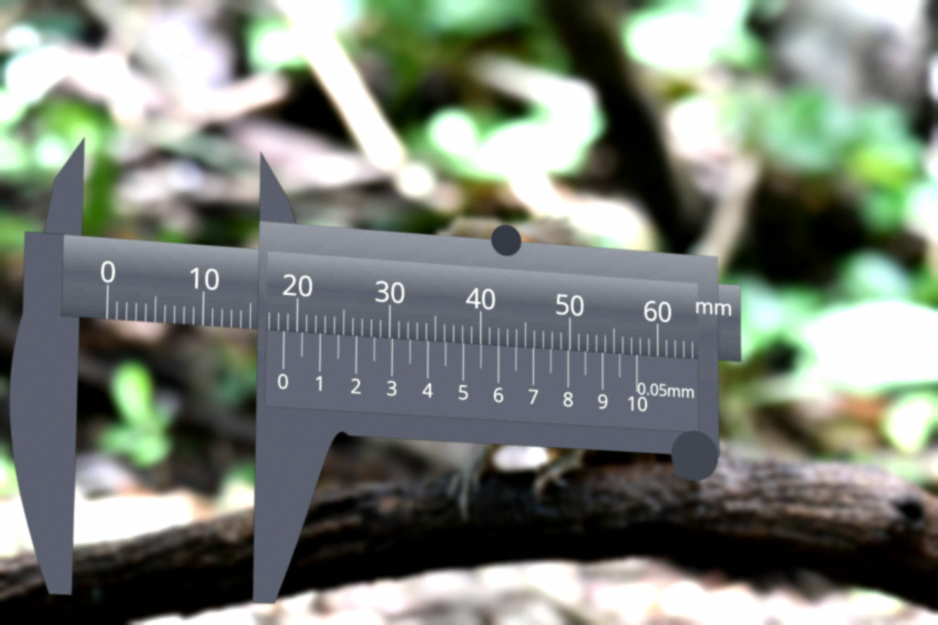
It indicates {"value": 18.6, "unit": "mm"}
